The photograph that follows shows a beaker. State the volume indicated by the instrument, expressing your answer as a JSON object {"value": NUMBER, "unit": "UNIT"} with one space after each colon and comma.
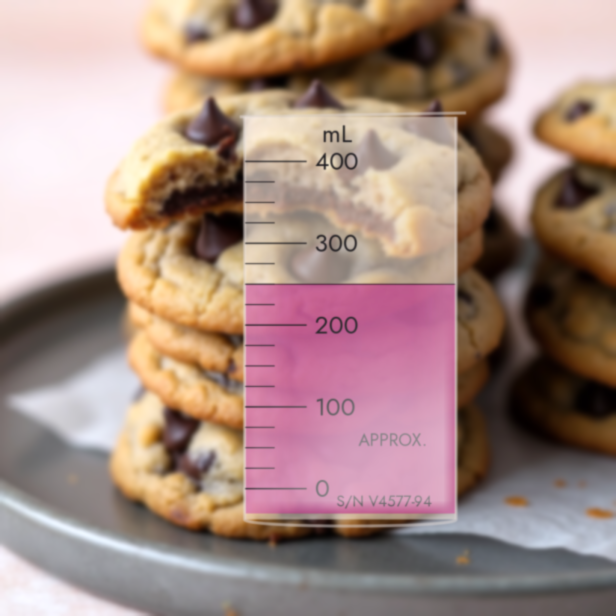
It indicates {"value": 250, "unit": "mL"}
